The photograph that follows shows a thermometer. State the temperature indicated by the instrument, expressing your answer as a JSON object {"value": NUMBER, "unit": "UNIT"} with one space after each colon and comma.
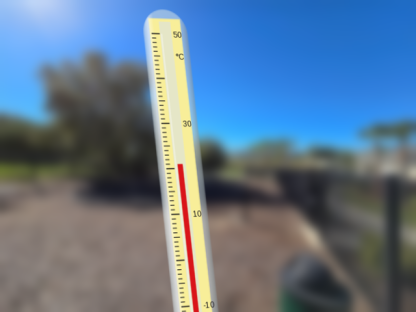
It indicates {"value": 21, "unit": "°C"}
